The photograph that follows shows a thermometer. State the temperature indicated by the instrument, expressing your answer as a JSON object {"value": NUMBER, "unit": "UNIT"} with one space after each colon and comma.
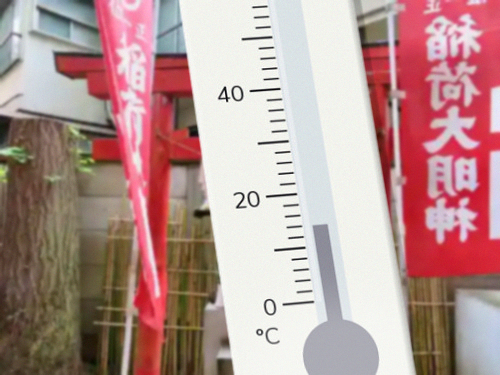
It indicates {"value": 14, "unit": "°C"}
